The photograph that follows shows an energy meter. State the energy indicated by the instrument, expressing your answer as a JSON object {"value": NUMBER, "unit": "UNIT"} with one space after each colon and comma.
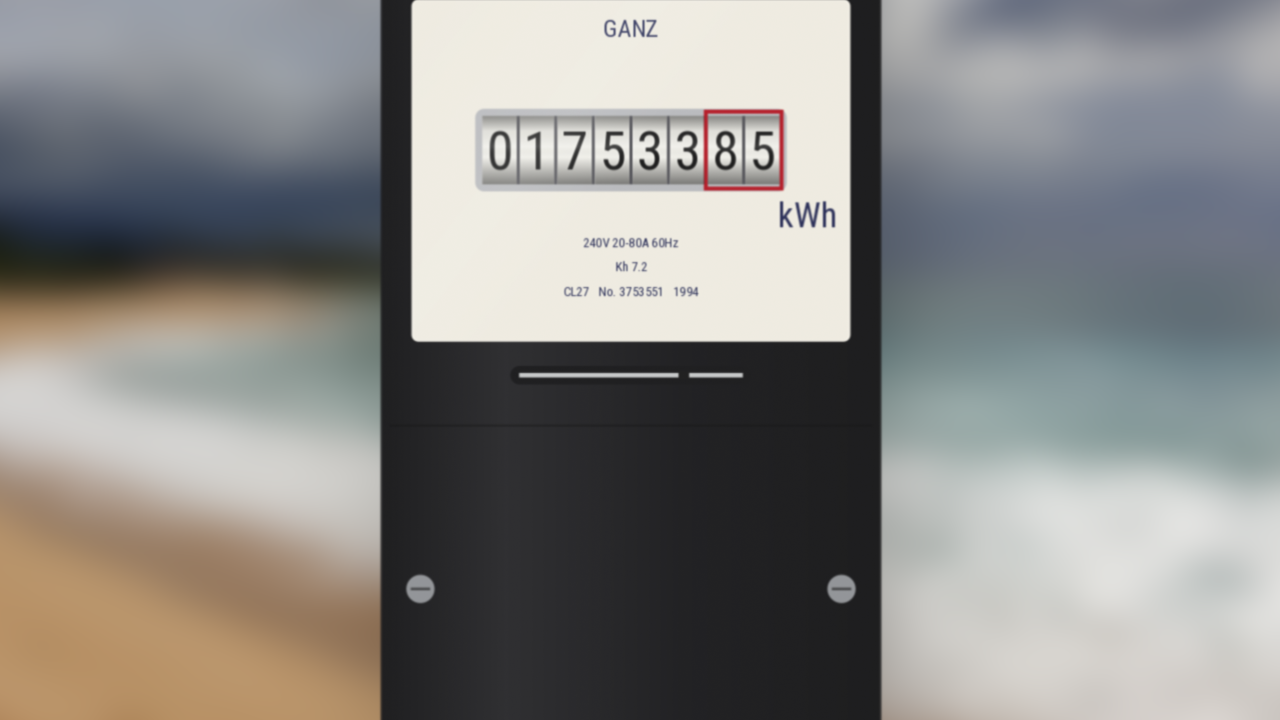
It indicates {"value": 17533.85, "unit": "kWh"}
